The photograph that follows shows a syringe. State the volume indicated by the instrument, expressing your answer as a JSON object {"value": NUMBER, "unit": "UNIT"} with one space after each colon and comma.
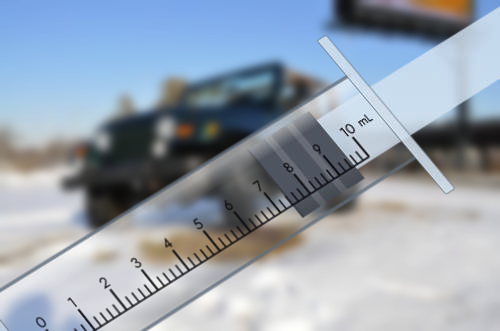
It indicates {"value": 7.4, "unit": "mL"}
